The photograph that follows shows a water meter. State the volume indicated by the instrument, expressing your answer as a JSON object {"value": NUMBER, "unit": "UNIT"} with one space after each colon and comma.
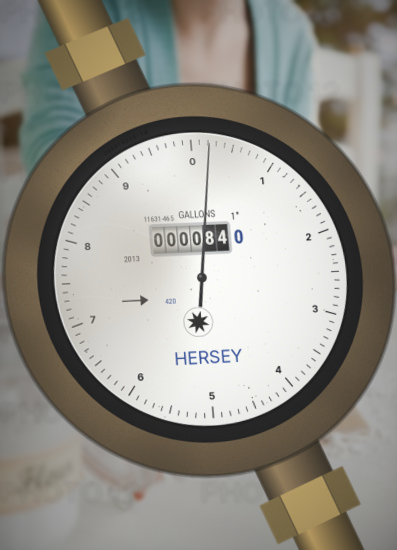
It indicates {"value": 840.2, "unit": "gal"}
